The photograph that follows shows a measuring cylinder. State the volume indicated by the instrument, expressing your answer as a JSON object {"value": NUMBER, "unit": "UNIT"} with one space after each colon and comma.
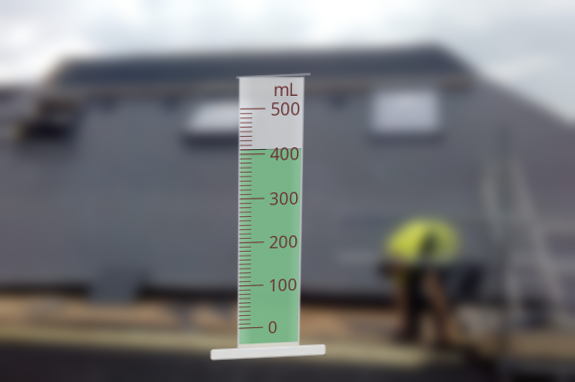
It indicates {"value": 410, "unit": "mL"}
